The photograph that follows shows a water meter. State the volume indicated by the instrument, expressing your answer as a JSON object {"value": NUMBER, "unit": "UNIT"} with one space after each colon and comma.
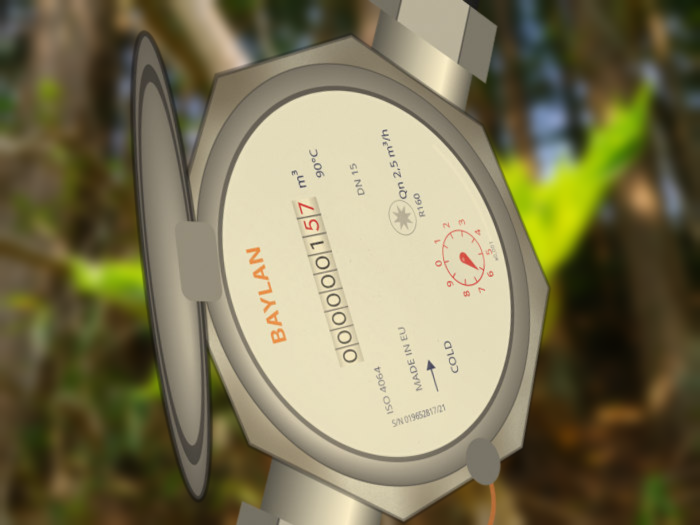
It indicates {"value": 1.576, "unit": "m³"}
